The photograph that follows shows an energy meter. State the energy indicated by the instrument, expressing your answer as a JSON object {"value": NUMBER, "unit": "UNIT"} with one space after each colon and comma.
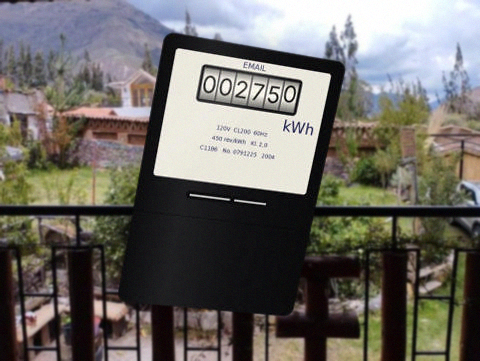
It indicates {"value": 2750, "unit": "kWh"}
